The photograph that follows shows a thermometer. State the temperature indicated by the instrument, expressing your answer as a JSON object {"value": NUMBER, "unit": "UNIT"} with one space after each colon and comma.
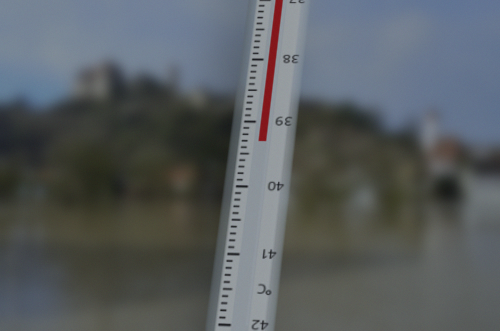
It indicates {"value": 39.3, "unit": "°C"}
